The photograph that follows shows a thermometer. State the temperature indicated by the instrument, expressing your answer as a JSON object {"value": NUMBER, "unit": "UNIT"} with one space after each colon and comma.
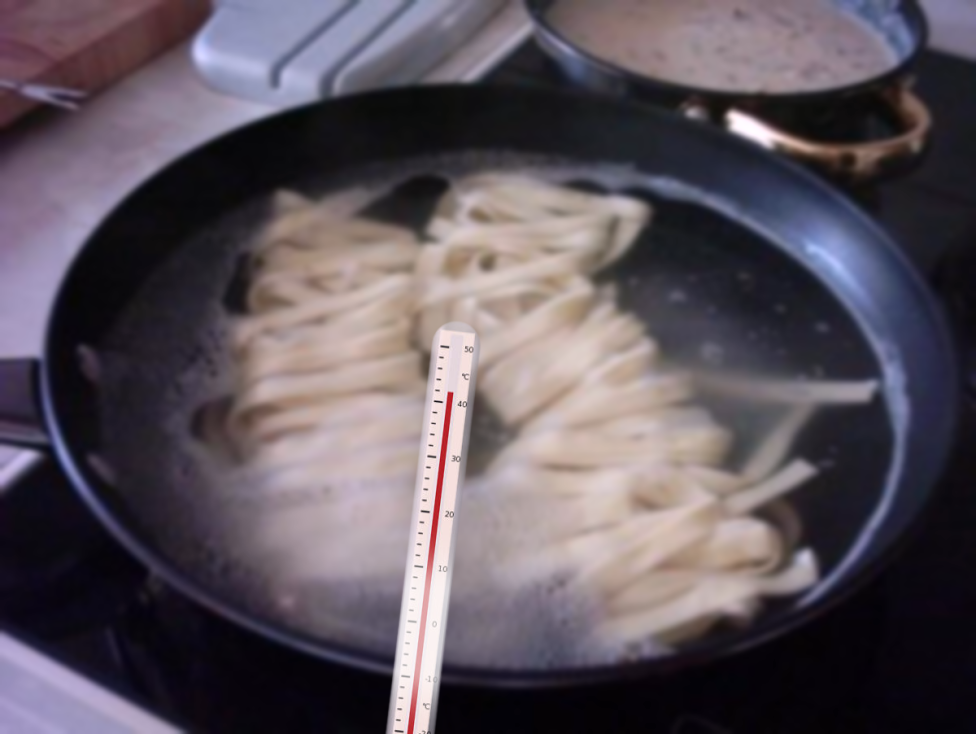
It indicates {"value": 42, "unit": "°C"}
